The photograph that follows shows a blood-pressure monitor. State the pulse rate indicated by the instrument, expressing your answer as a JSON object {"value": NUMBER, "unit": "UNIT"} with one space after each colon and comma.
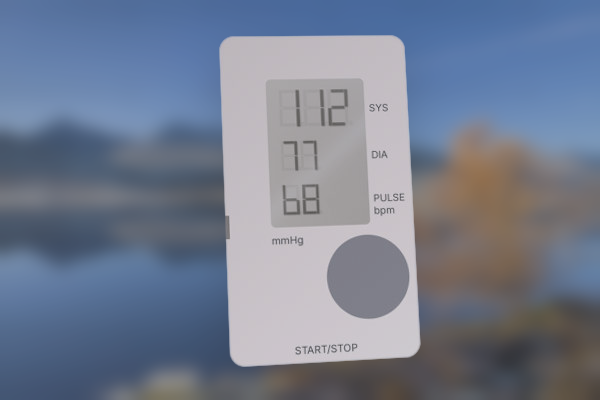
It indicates {"value": 68, "unit": "bpm"}
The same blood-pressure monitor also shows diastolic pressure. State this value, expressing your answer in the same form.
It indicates {"value": 77, "unit": "mmHg"}
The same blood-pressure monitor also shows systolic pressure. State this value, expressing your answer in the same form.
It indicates {"value": 112, "unit": "mmHg"}
